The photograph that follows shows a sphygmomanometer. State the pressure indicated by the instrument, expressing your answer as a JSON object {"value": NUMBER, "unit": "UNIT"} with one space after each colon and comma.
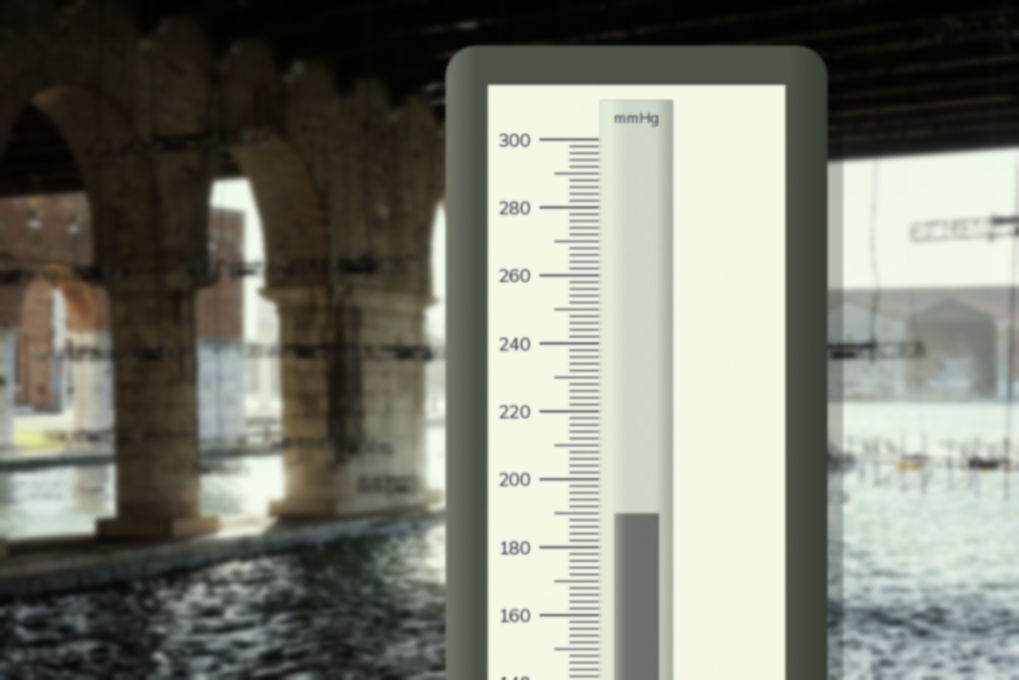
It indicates {"value": 190, "unit": "mmHg"}
